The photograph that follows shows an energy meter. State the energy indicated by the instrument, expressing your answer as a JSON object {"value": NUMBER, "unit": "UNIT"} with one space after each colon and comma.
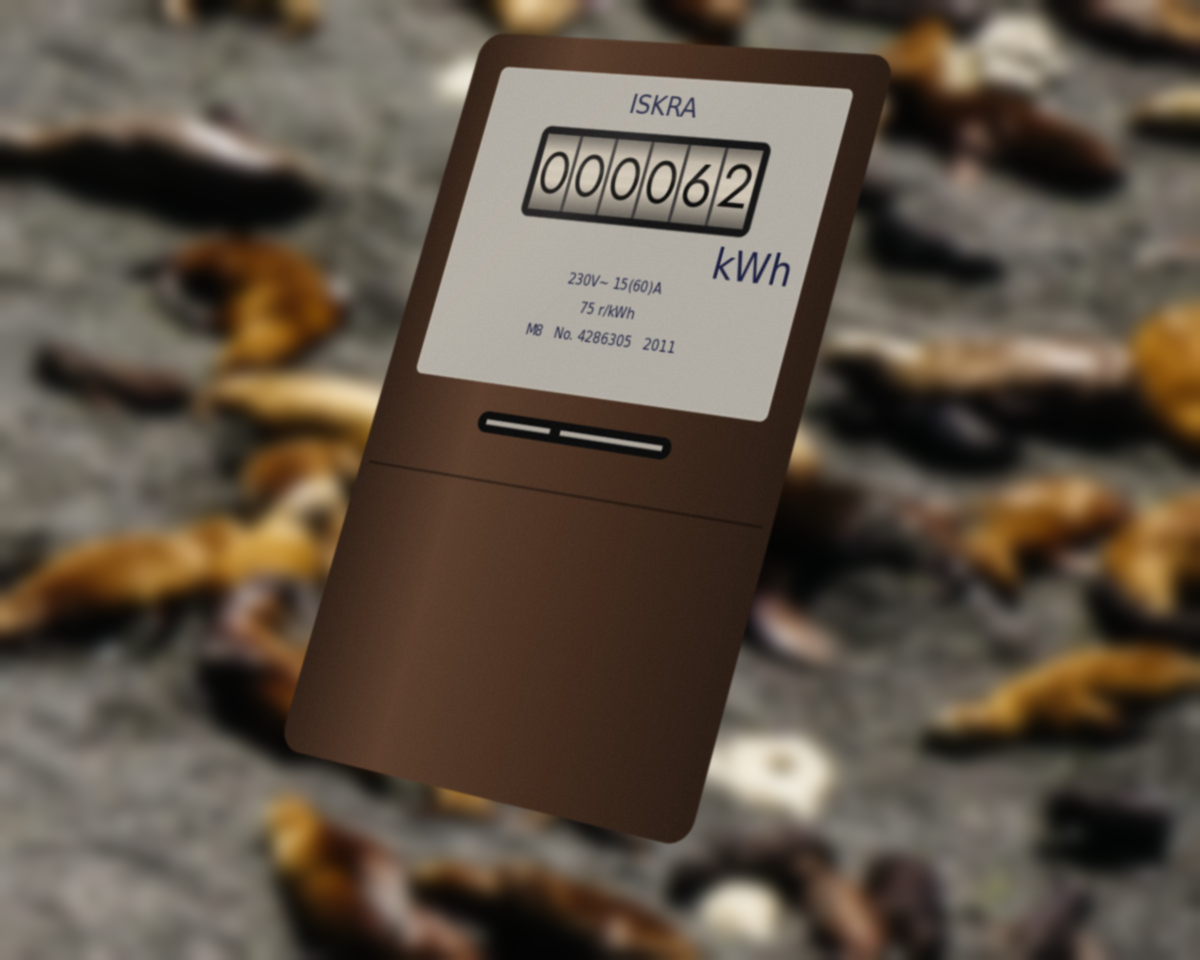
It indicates {"value": 62, "unit": "kWh"}
